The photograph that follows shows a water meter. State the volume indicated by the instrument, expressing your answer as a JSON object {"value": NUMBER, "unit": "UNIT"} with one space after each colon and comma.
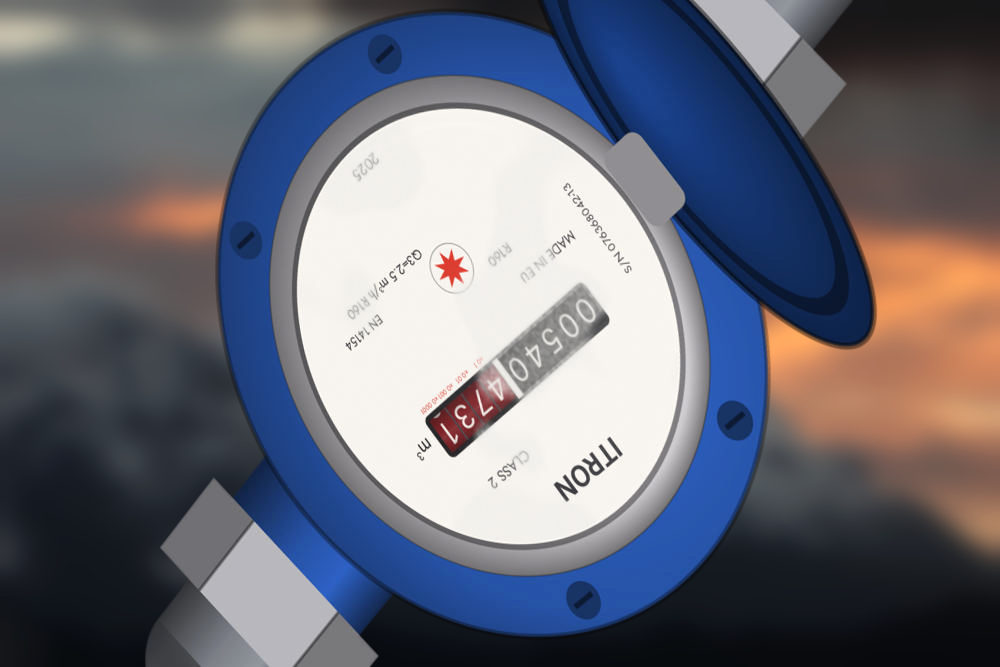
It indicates {"value": 540.4731, "unit": "m³"}
